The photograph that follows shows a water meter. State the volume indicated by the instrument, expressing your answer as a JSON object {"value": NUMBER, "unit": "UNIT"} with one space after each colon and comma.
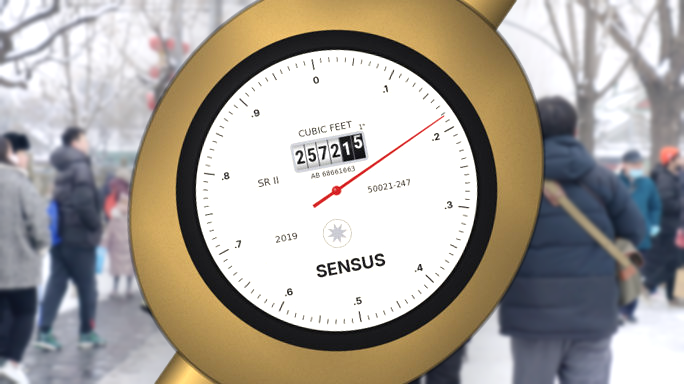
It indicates {"value": 257215.18, "unit": "ft³"}
